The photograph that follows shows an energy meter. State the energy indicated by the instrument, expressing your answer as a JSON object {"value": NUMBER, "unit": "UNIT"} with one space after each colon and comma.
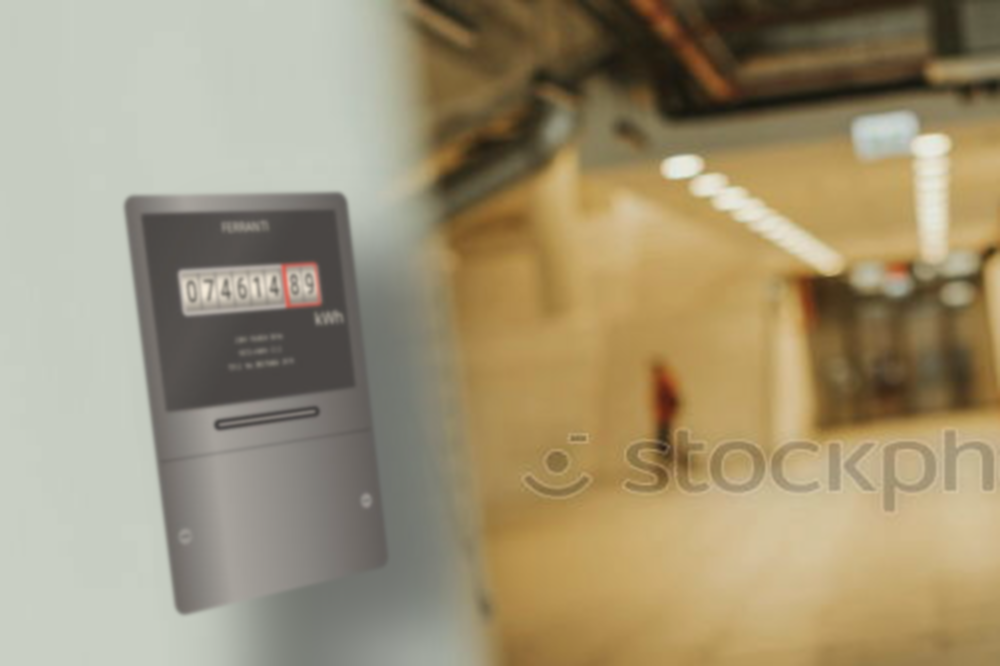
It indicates {"value": 74614.89, "unit": "kWh"}
